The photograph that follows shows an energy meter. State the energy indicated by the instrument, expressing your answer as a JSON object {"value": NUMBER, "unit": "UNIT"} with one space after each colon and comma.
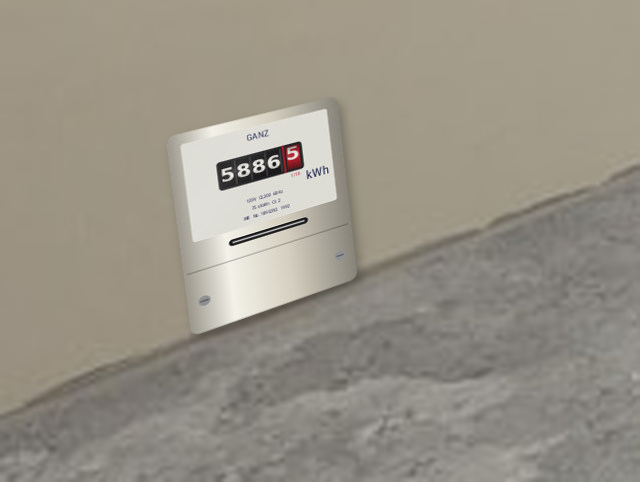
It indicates {"value": 5886.5, "unit": "kWh"}
